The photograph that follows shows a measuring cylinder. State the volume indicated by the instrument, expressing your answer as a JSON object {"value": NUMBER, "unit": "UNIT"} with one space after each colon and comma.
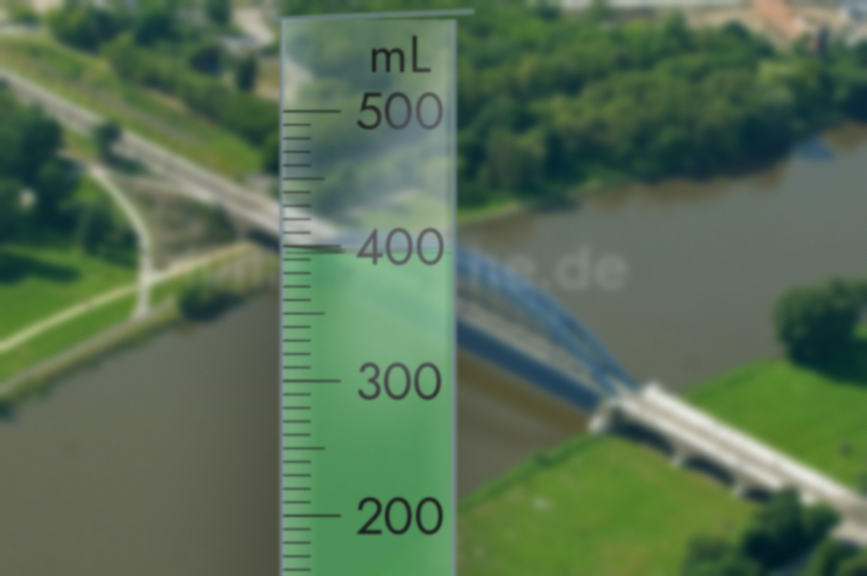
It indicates {"value": 395, "unit": "mL"}
